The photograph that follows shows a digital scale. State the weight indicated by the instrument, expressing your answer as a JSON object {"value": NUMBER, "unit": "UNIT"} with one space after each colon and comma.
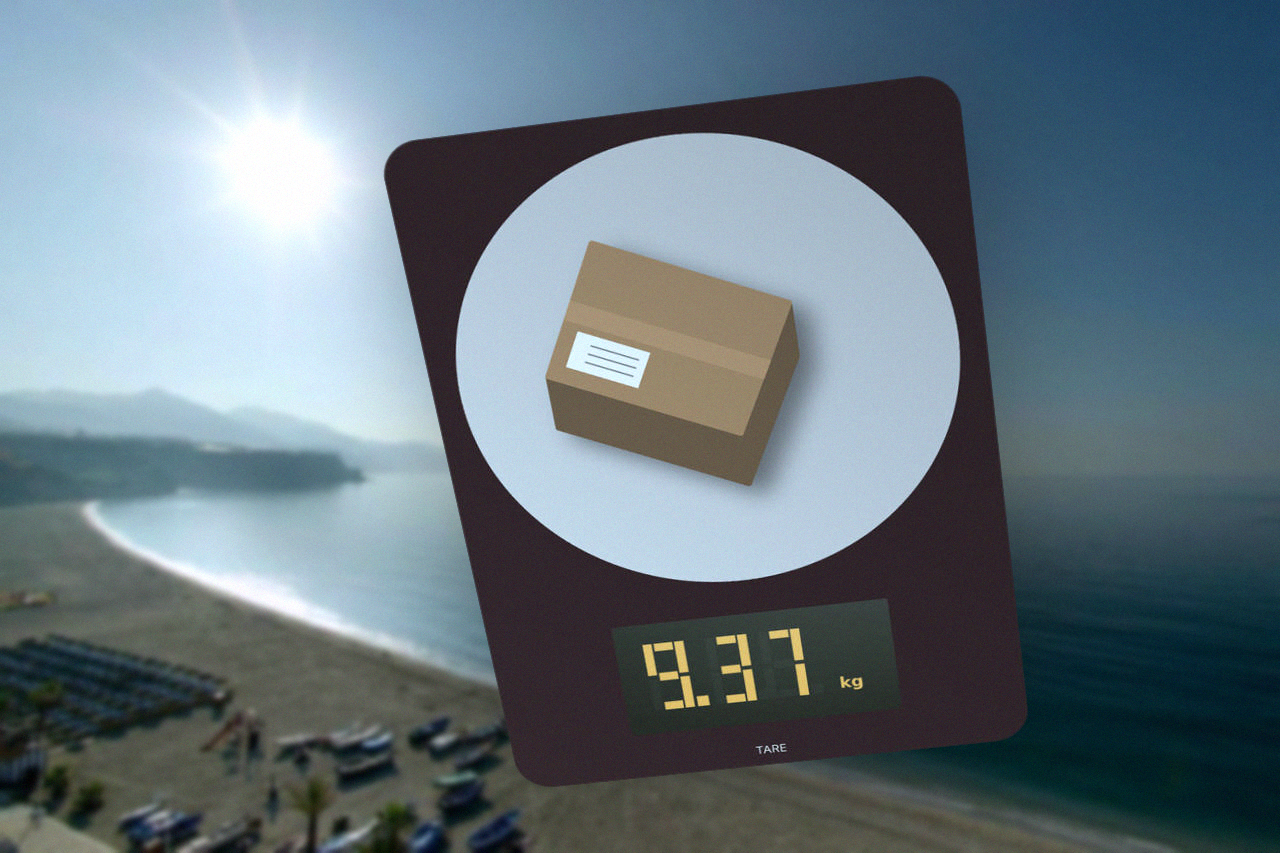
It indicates {"value": 9.37, "unit": "kg"}
